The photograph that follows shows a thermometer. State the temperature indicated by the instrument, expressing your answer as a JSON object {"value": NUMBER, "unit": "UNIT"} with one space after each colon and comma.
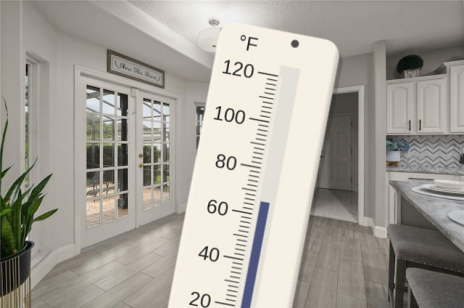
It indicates {"value": 66, "unit": "°F"}
